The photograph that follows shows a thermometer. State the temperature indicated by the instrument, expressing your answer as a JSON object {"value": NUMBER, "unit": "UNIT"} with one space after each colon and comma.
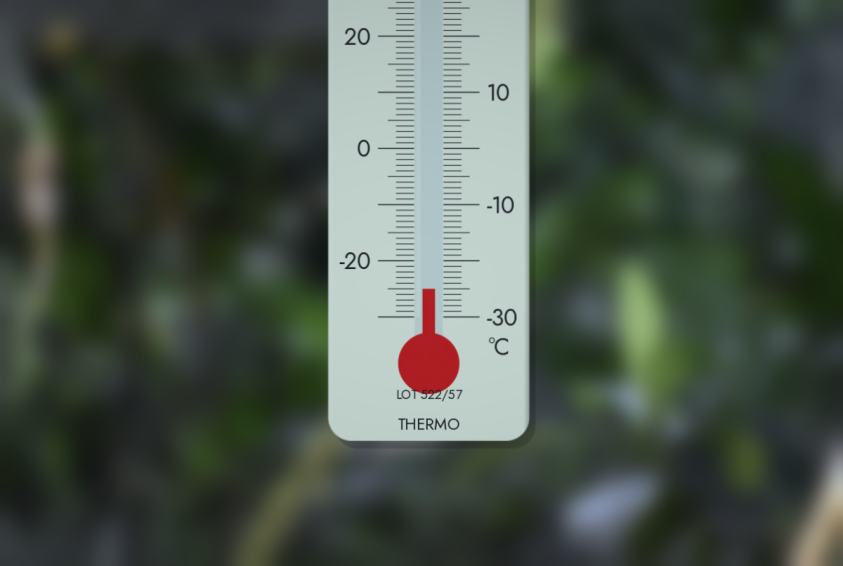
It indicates {"value": -25, "unit": "°C"}
